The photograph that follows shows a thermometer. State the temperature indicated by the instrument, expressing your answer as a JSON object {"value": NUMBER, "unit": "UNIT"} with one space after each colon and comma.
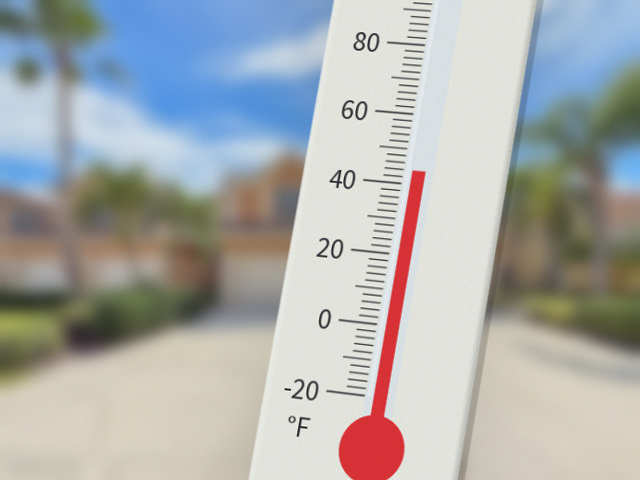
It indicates {"value": 44, "unit": "°F"}
